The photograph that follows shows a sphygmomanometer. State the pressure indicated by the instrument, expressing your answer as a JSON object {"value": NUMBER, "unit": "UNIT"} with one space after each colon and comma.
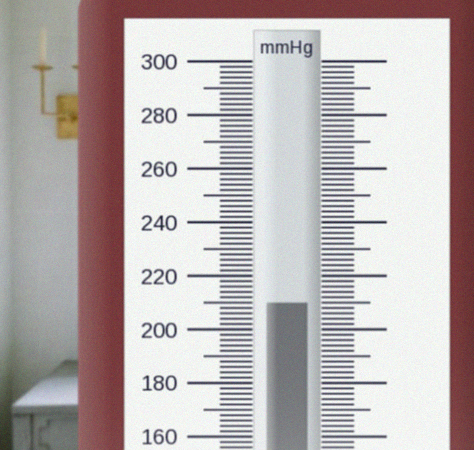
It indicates {"value": 210, "unit": "mmHg"}
